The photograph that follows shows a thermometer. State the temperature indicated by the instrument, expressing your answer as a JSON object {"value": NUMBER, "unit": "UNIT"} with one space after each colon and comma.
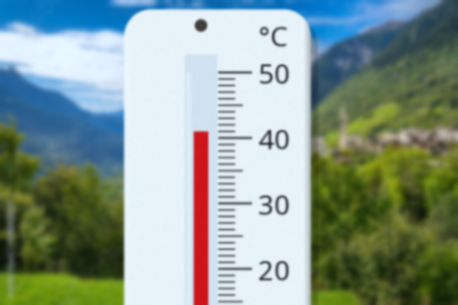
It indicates {"value": 41, "unit": "°C"}
